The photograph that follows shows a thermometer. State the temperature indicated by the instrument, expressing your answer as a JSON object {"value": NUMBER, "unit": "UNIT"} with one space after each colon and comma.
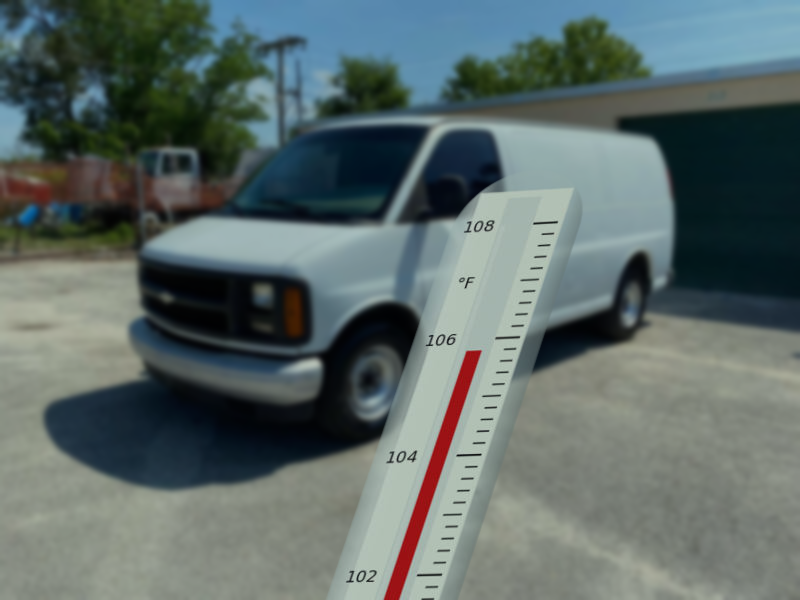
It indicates {"value": 105.8, "unit": "°F"}
